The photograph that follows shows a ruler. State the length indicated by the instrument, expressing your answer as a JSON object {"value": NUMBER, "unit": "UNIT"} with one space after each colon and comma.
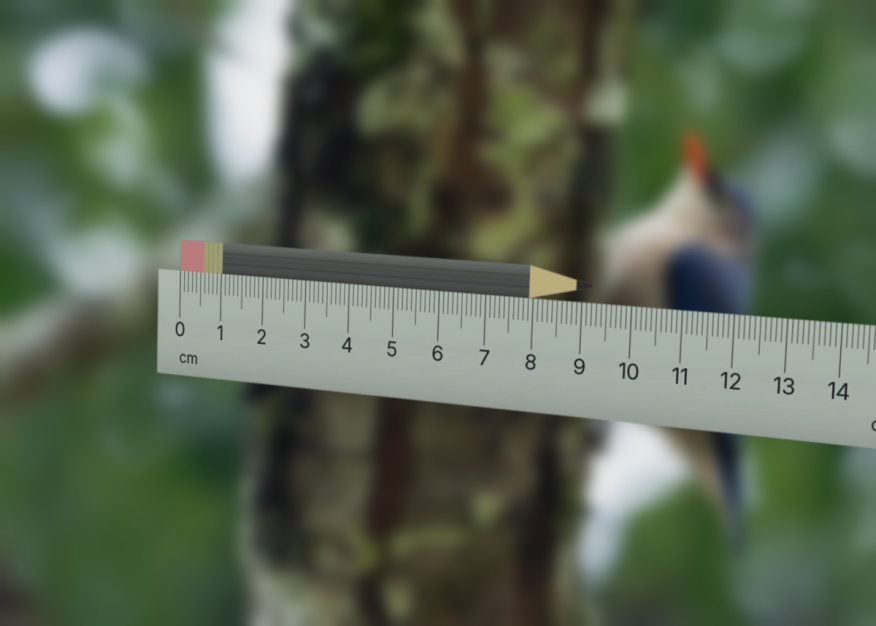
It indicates {"value": 9.2, "unit": "cm"}
